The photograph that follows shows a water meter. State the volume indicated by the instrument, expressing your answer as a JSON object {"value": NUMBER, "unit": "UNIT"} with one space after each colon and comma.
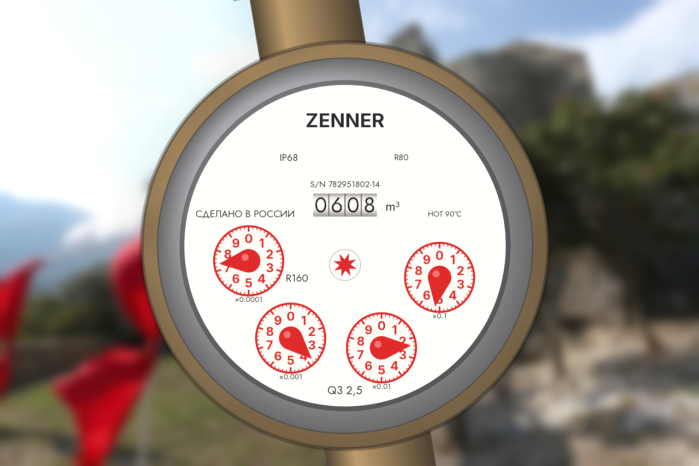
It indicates {"value": 608.5237, "unit": "m³"}
